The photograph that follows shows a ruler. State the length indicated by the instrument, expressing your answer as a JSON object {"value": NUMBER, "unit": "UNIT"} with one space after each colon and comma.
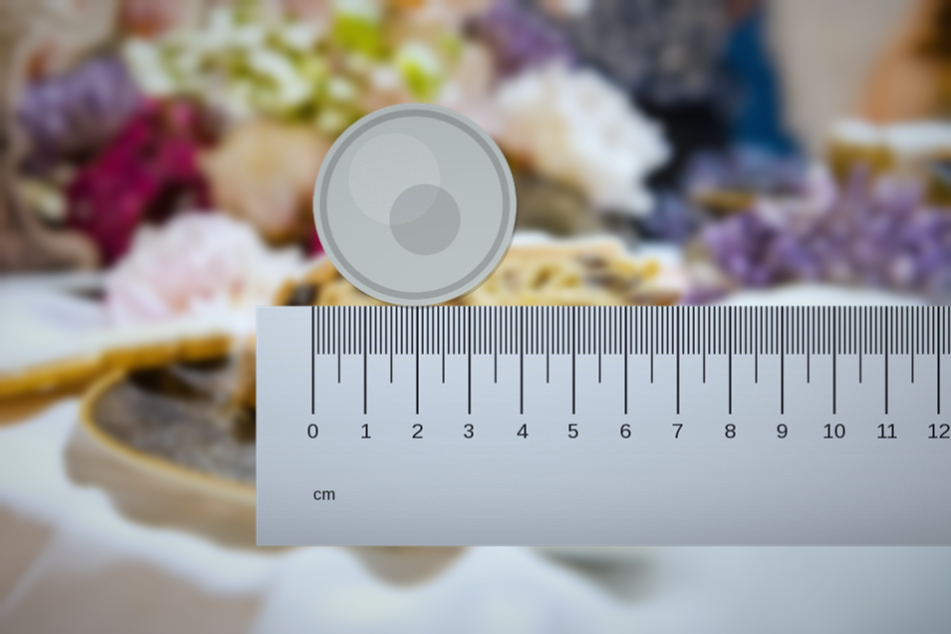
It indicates {"value": 3.9, "unit": "cm"}
